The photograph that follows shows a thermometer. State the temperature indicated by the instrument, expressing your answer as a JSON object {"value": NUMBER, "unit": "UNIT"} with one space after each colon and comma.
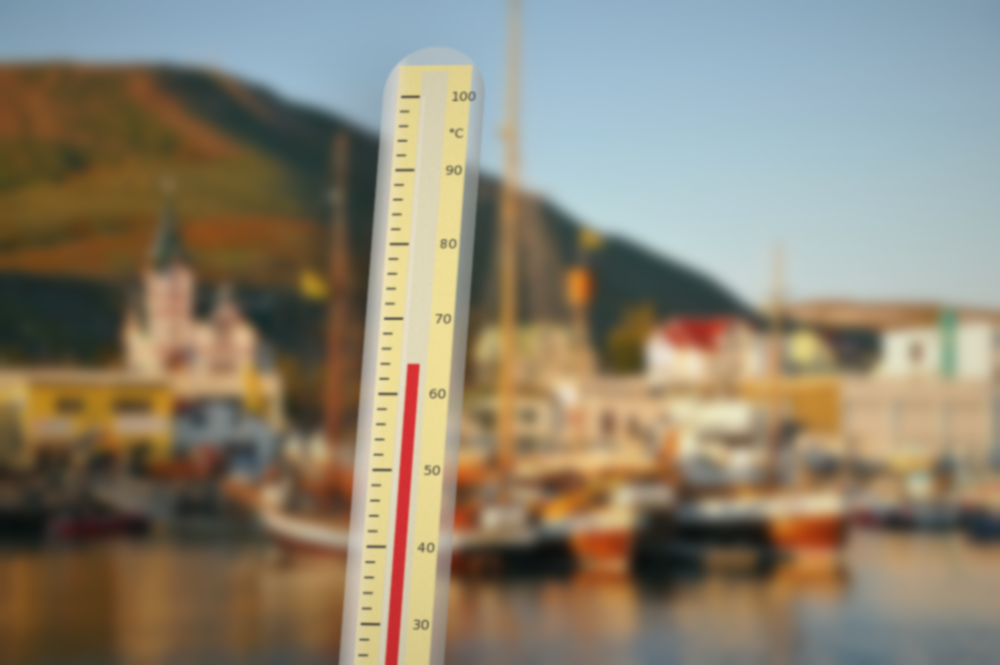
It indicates {"value": 64, "unit": "°C"}
